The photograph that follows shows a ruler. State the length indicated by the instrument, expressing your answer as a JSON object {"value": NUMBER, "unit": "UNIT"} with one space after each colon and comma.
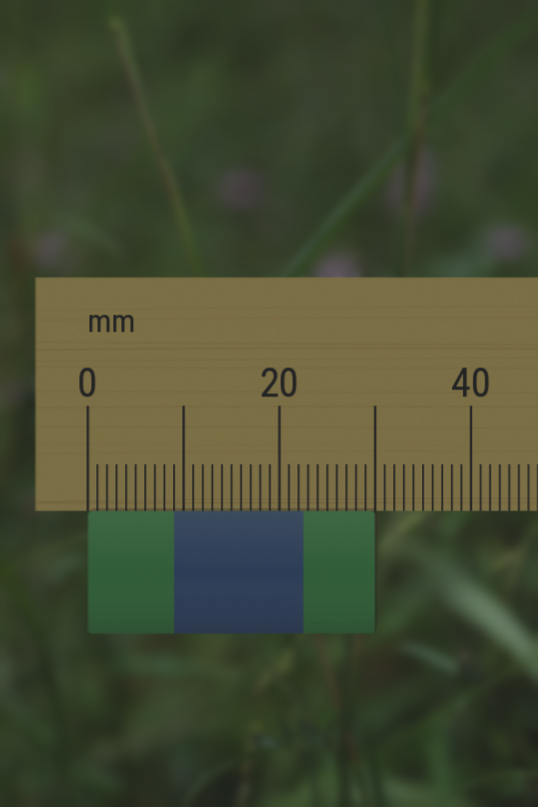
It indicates {"value": 30, "unit": "mm"}
